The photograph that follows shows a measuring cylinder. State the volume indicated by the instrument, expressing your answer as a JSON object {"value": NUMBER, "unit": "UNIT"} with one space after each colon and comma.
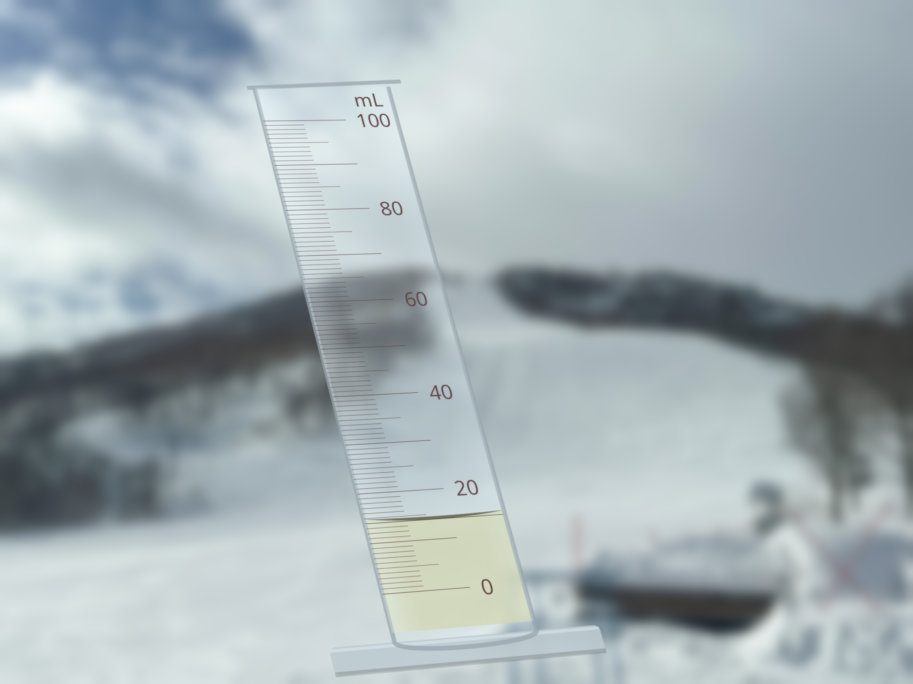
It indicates {"value": 14, "unit": "mL"}
